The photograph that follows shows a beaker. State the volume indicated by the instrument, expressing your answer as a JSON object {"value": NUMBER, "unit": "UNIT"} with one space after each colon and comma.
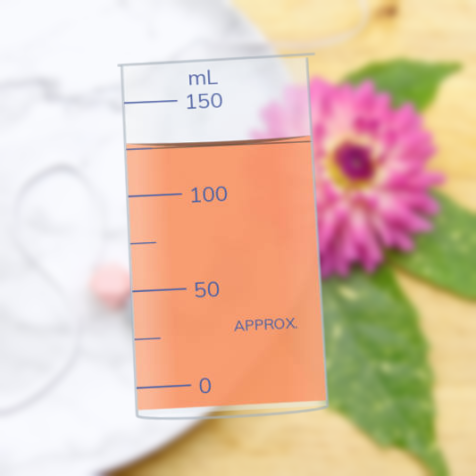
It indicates {"value": 125, "unit": "mL"}
